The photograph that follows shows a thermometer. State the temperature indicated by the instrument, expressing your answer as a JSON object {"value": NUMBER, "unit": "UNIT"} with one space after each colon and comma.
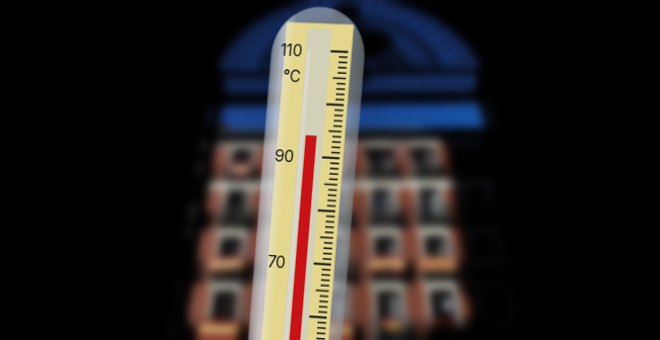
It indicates {"value": 94, "unit": "°C"}
